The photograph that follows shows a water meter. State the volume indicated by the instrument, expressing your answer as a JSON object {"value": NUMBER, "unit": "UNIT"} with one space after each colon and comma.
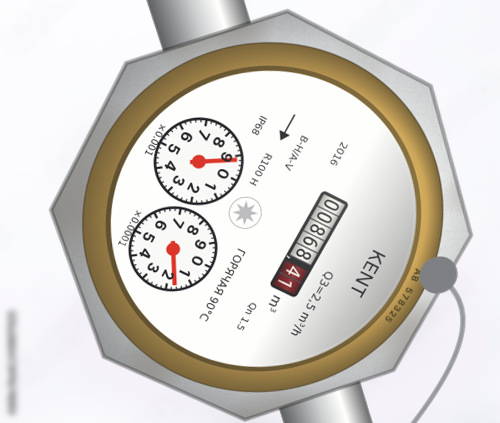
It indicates {"value": 868.4091, "unit": "m³"}
